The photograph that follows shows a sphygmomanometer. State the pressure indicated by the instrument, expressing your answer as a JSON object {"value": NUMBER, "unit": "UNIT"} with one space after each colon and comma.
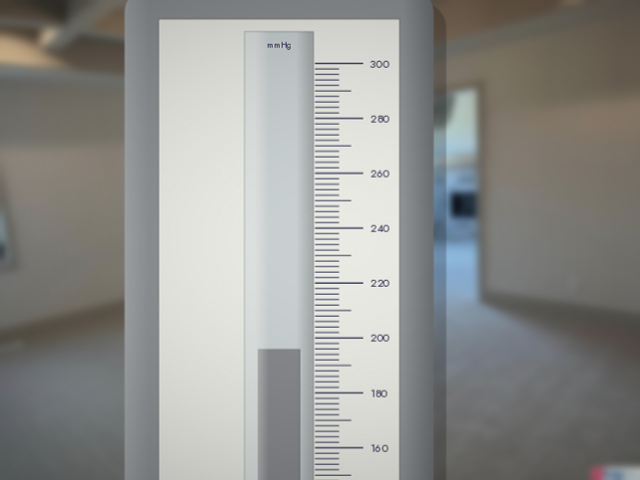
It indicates {"value": 196, "unit": "mmHg"}
